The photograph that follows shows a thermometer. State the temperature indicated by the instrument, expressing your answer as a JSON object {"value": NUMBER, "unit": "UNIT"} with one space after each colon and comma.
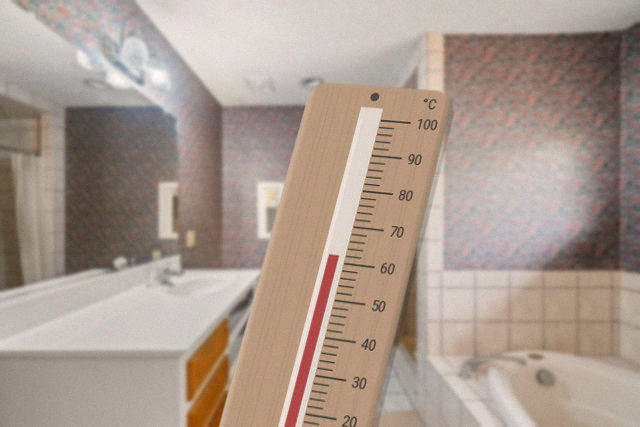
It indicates {"value": 62, "unit": "°C"}
